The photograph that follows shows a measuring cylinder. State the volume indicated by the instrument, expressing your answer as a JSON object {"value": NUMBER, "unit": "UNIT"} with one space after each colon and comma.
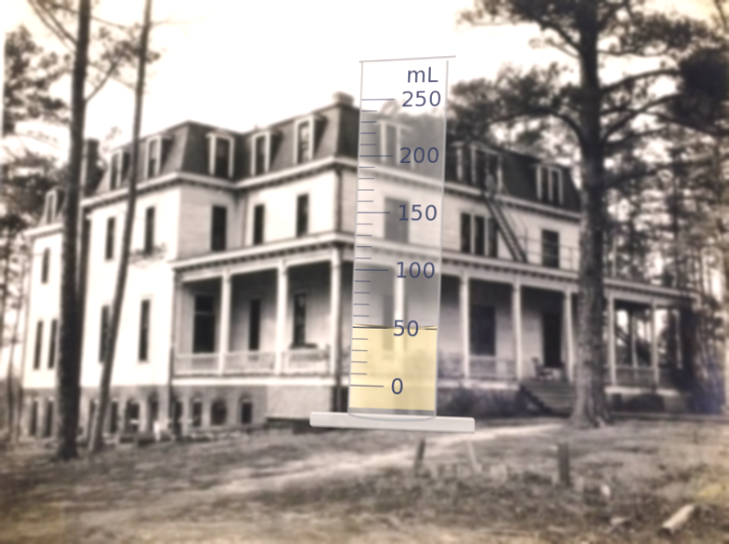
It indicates {"value": 50, "unit": "mL"}
